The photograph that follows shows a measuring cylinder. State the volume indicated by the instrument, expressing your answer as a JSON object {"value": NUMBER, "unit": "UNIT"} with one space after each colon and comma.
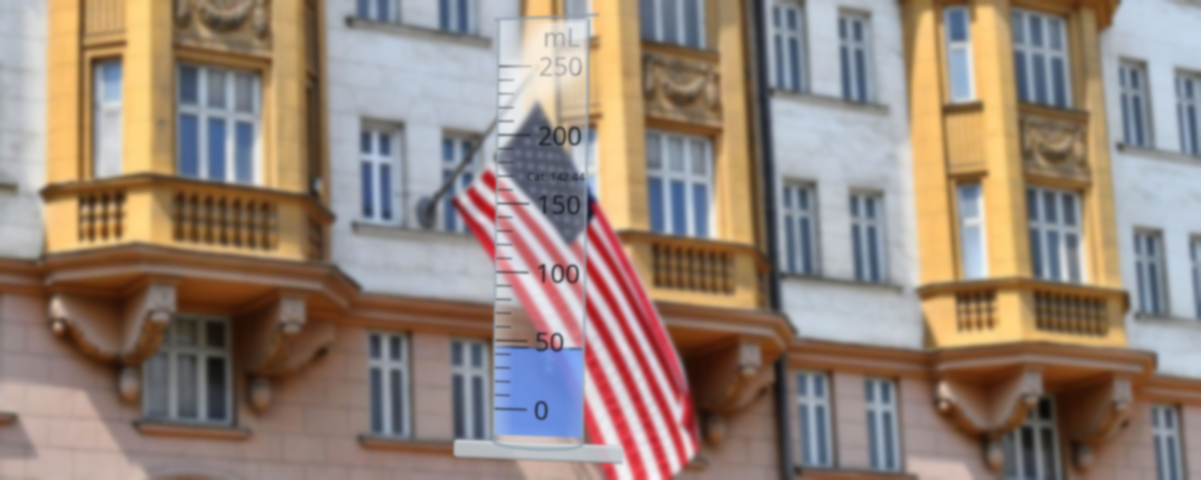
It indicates {"value": 45, "unit": "mL"}
